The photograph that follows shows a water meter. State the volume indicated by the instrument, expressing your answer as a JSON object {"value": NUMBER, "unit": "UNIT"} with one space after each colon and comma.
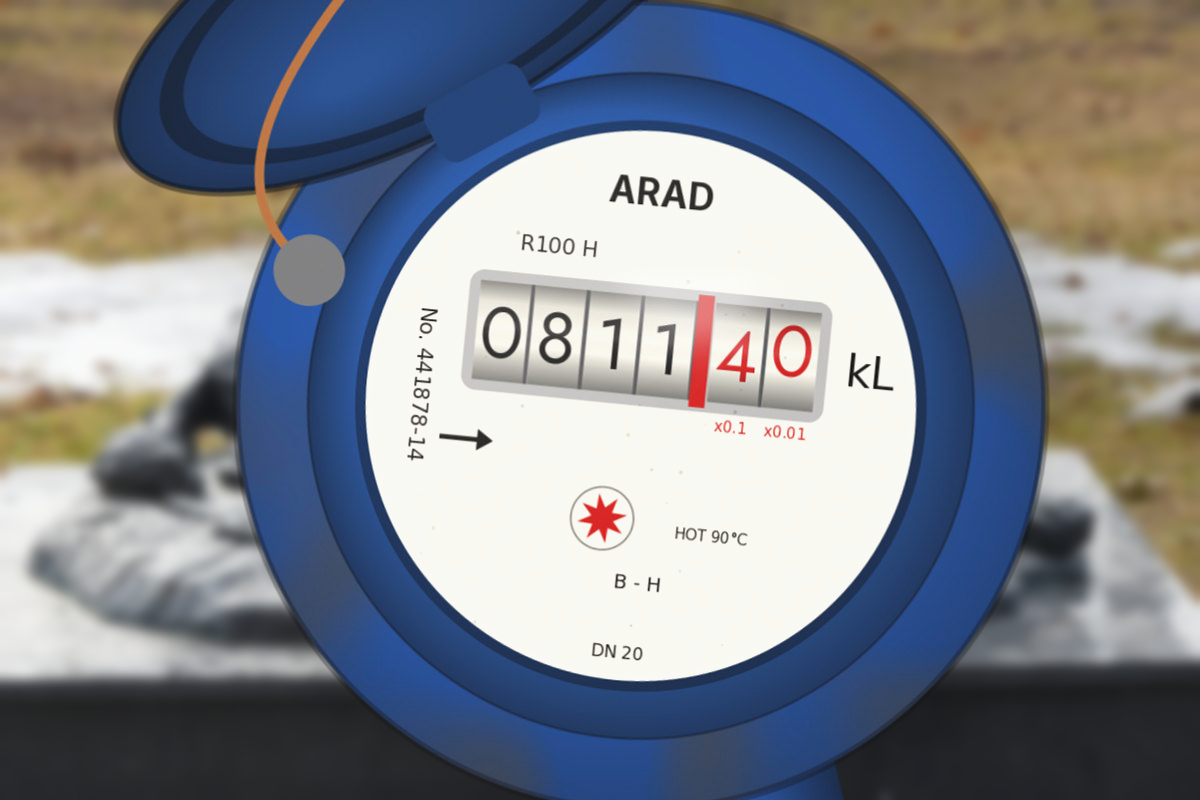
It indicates {"value": 811.40, "unit": "kL"}
